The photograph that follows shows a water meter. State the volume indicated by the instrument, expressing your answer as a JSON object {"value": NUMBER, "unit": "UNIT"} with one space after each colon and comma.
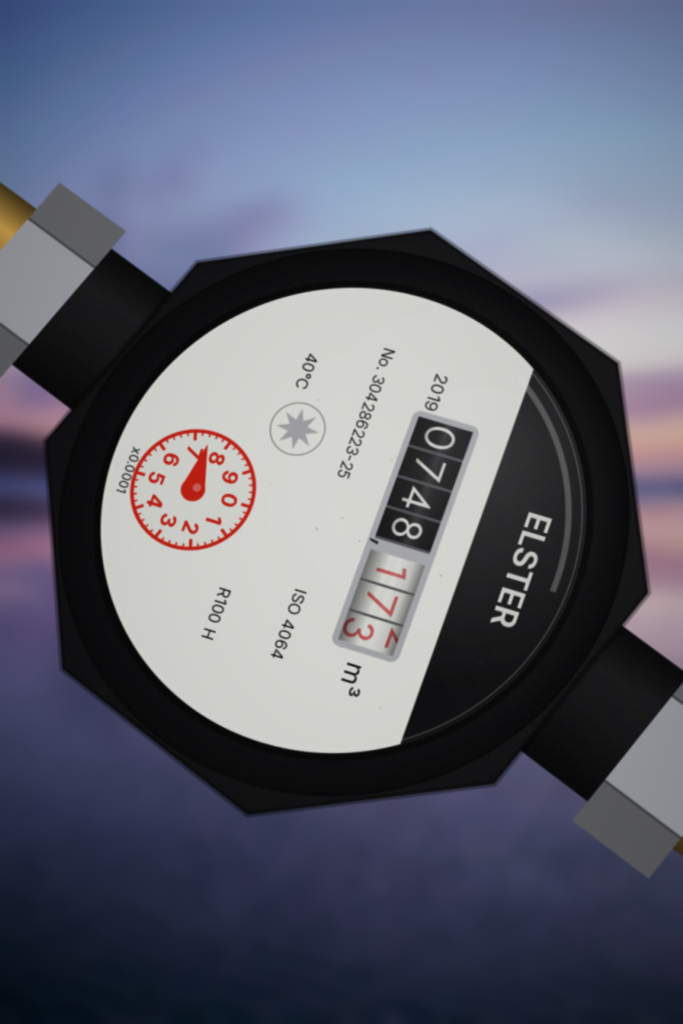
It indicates {"value": 748.1727, "unit": "m³"}
